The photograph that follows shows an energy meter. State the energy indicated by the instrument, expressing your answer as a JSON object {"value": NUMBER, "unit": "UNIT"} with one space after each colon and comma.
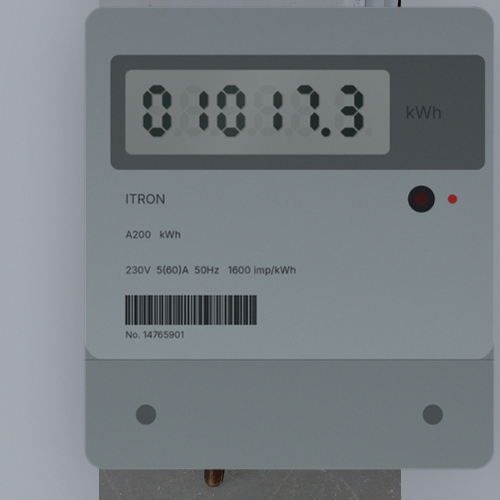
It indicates {"value": 1017.3, "unit": "kWh"}
